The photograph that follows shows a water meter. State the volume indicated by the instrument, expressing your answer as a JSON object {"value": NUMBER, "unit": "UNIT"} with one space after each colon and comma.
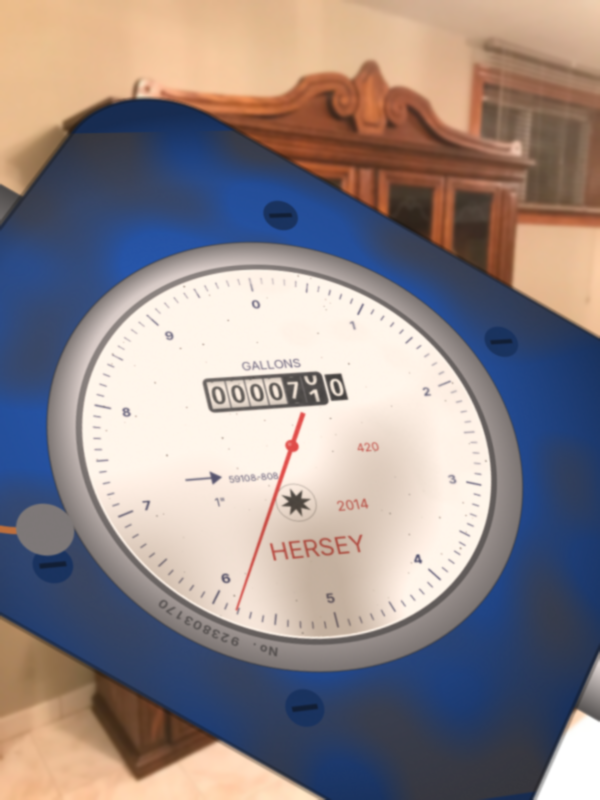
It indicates {"value": 705.8, "unit": "gal"}
